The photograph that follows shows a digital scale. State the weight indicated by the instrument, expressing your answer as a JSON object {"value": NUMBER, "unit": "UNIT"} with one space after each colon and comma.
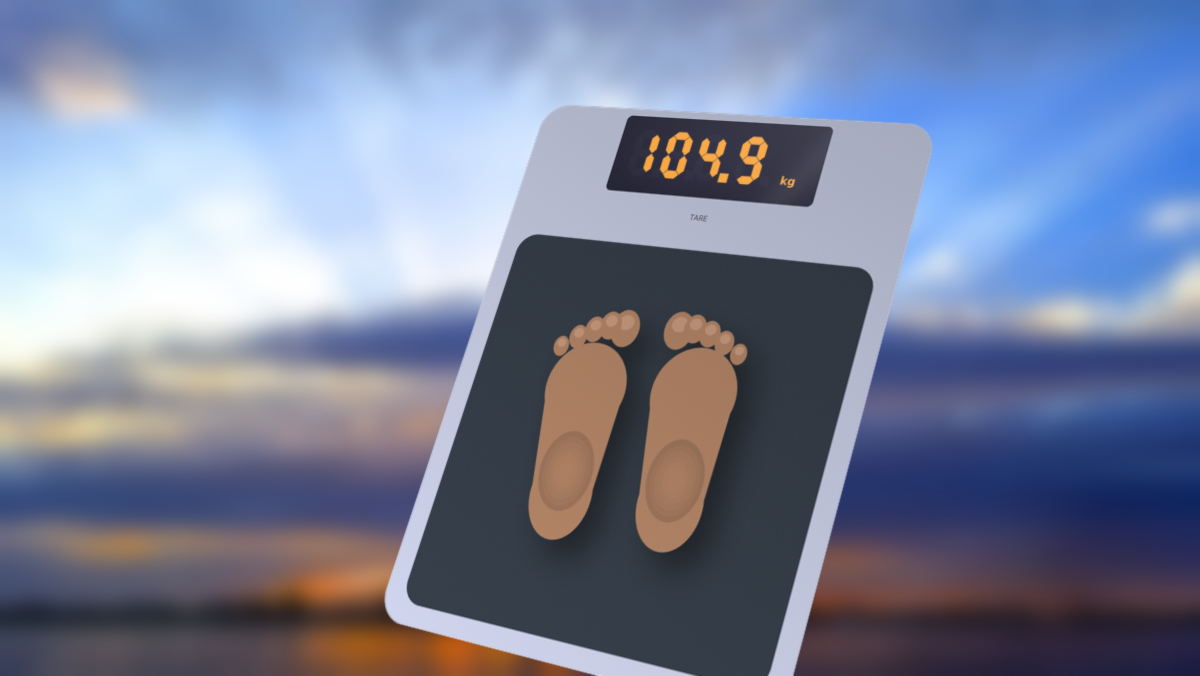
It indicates {"value": 104.9, "unit": "kg"}
